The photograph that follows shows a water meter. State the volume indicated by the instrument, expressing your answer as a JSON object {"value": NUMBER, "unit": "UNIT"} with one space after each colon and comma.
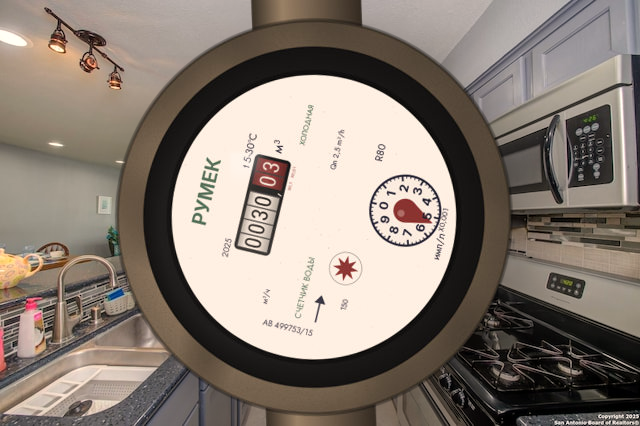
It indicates {"value": 30.035, "unit": "m³"}
